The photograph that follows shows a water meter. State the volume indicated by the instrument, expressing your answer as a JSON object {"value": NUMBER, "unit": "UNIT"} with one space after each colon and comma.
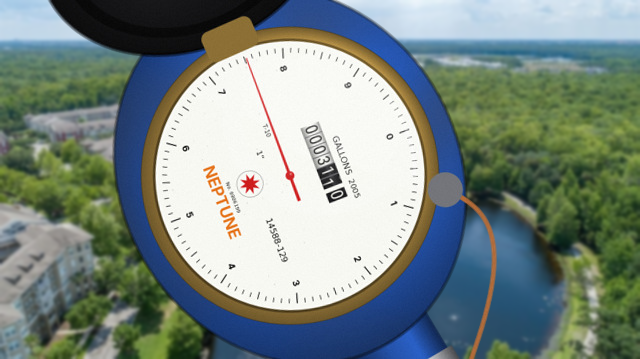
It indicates {"value": 3107.5, "unit": "gal"}
